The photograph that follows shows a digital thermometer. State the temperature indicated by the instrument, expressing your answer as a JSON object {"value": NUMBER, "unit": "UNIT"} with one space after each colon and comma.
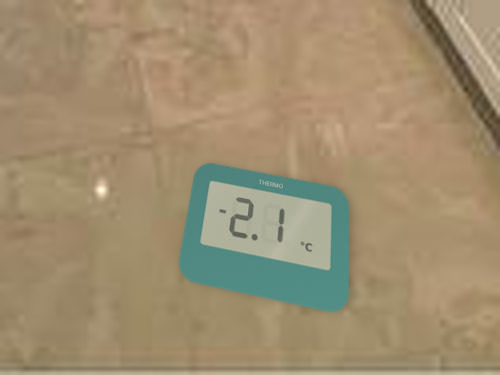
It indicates {"value": -2.1, "unit": "°C"}
